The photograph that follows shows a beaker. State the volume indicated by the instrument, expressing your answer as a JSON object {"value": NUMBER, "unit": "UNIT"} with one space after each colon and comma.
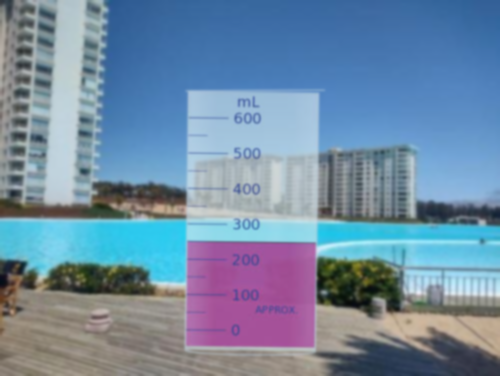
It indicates {"value": 250, "unit": "mL"}
